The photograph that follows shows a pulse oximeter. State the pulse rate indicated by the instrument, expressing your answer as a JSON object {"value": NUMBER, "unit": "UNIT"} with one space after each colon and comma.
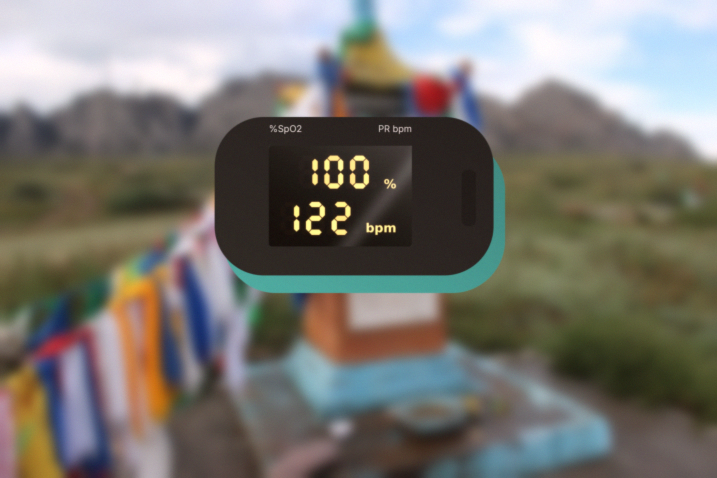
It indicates {"value": 122, "unit": "bpm"}
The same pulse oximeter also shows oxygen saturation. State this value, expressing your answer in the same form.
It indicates {"value": 100, "unit": "%"}
